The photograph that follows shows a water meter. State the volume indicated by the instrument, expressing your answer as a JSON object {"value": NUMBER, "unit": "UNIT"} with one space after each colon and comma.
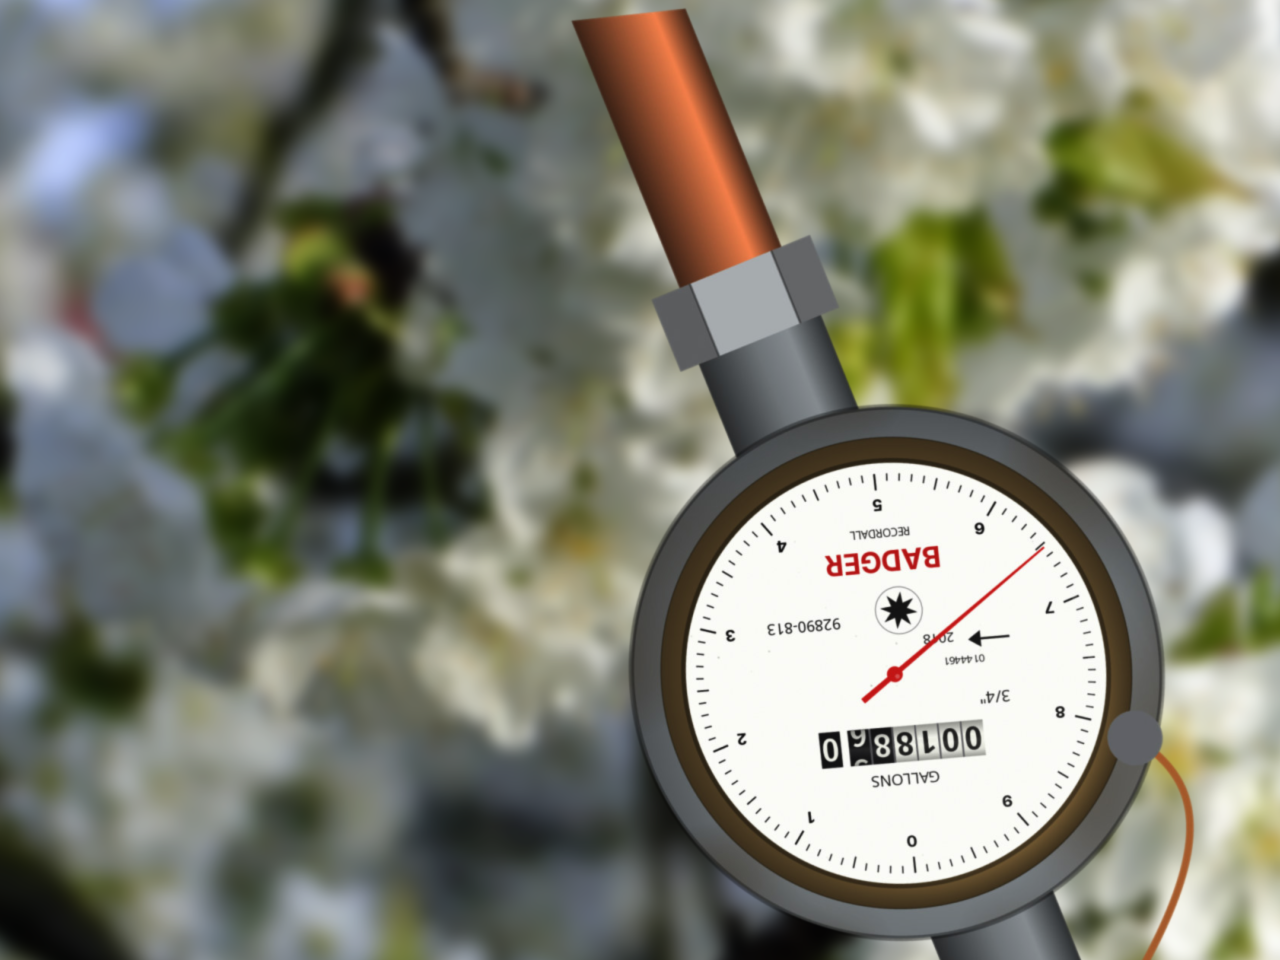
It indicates {"value": 18856.5, "unit": "gal"}
